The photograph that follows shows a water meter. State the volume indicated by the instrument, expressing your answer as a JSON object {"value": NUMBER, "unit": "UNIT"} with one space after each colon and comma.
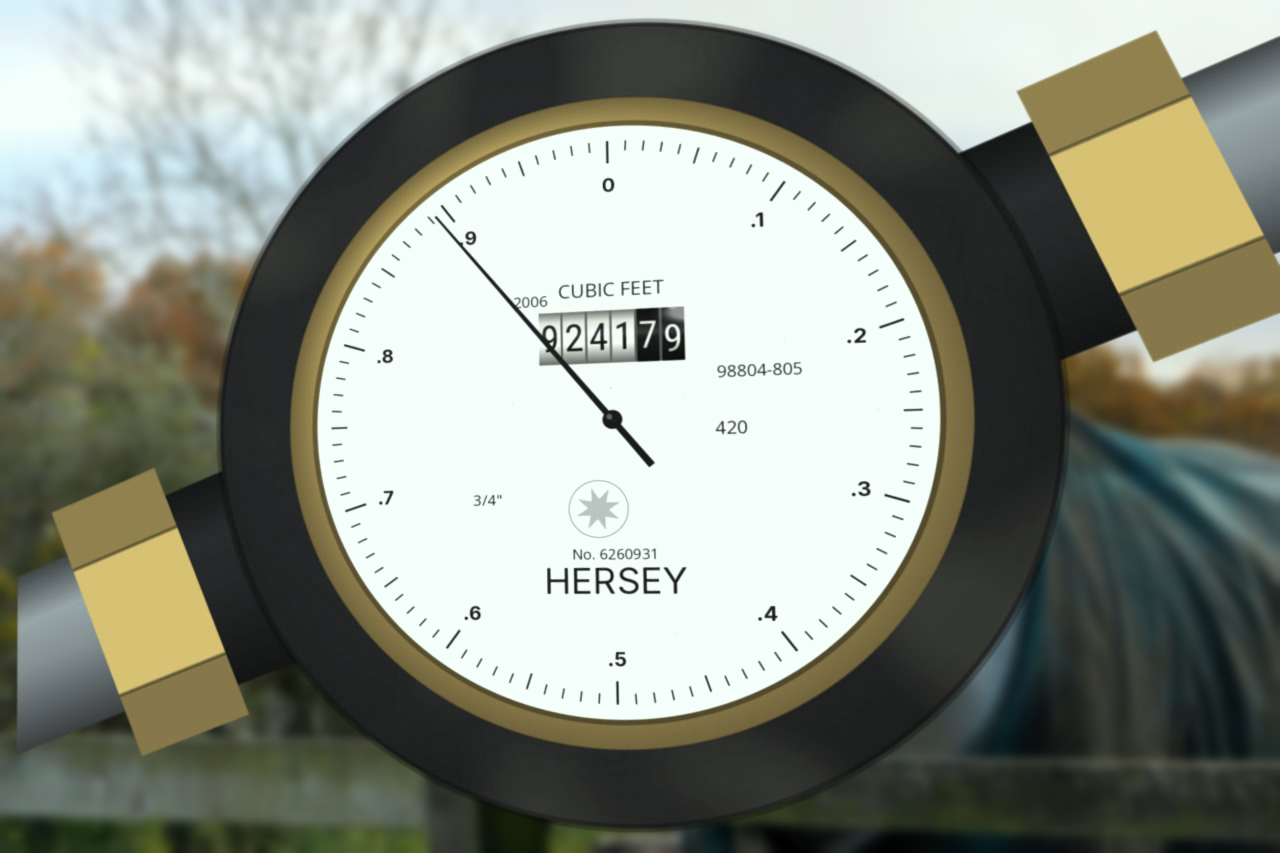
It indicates {"value": 924178.89, "unit": "ft³"}
